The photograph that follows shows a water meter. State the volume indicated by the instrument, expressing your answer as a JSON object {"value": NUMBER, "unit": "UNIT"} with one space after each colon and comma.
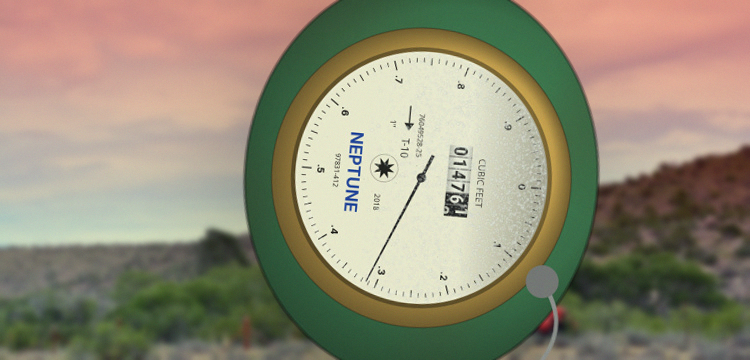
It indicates {"value": 14761.31, "unit": "ft³"}
